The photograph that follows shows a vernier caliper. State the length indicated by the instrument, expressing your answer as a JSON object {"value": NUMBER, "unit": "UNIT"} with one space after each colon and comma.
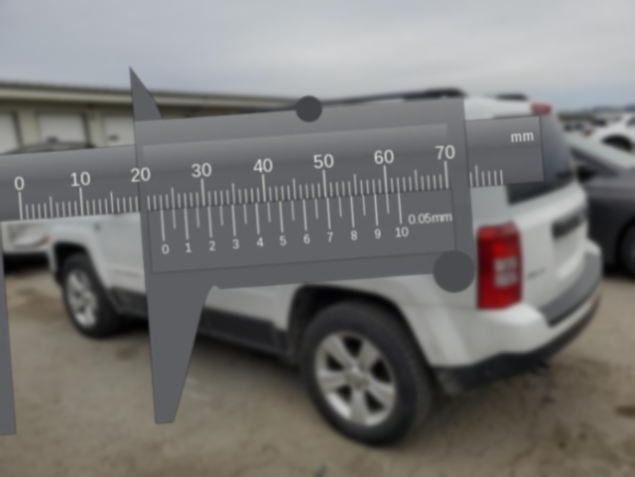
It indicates {"value": 23.0, "unit": "mm"}
